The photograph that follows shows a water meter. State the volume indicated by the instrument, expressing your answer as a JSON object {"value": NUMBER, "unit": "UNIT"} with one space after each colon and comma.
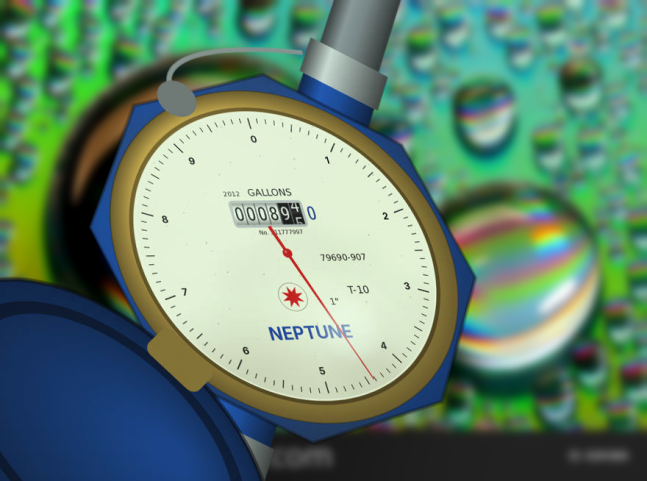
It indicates {"value": 8944.4, "unit": "gal"}
